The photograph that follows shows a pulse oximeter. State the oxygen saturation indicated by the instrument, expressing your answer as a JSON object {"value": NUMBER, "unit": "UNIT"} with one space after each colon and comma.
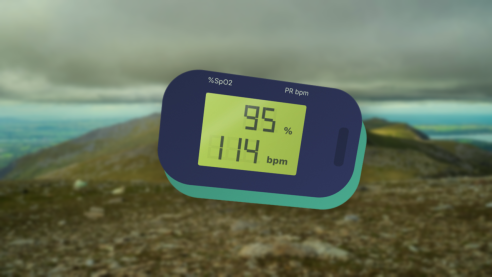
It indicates {"value": 95, "unit": "%"}
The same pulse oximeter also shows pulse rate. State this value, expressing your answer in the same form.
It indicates {"value": 114, "unit": "bpm"}
